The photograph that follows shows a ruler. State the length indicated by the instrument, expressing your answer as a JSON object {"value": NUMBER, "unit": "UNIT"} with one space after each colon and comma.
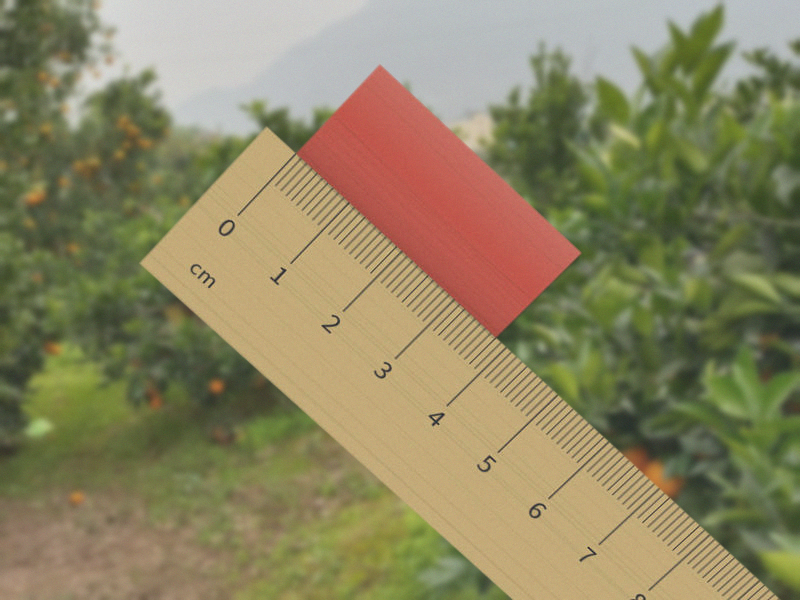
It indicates {"value": 3.8, "unit": "cm"}
